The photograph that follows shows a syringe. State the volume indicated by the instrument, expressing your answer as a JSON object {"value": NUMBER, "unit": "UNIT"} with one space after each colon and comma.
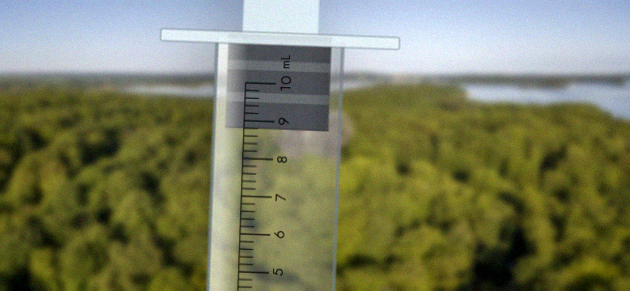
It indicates {"value": 8.8, "unit": "mL"}
